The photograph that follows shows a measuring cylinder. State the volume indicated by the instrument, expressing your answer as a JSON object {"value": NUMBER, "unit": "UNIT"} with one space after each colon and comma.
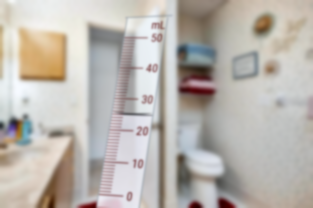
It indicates {"value": 25, "unit": "mL"}
